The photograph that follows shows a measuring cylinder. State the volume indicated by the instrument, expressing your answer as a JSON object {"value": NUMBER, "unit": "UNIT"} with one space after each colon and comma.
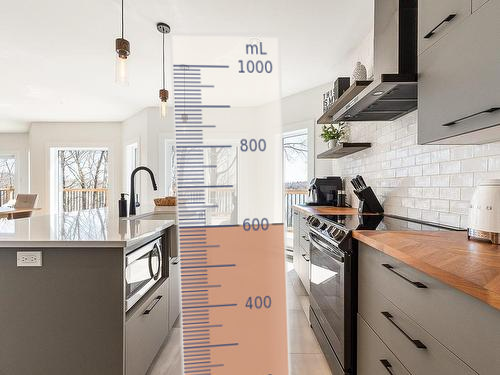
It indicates {"value": 600, "unit": "mL"}
